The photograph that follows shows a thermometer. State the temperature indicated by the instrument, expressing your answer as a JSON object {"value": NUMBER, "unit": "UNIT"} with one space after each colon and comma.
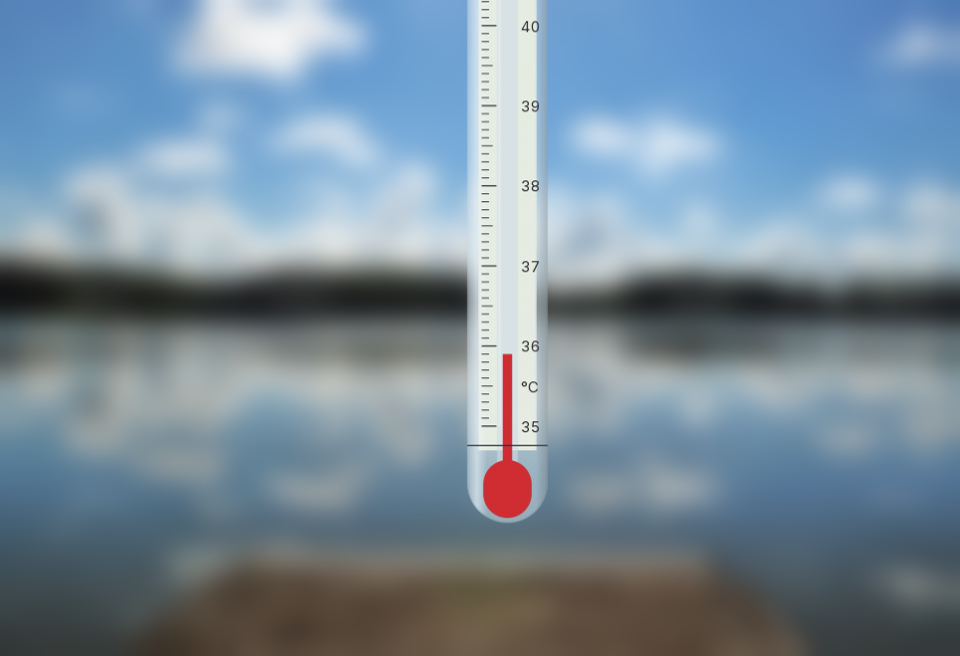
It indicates {"value": 35.9, "unit": "°C"}
